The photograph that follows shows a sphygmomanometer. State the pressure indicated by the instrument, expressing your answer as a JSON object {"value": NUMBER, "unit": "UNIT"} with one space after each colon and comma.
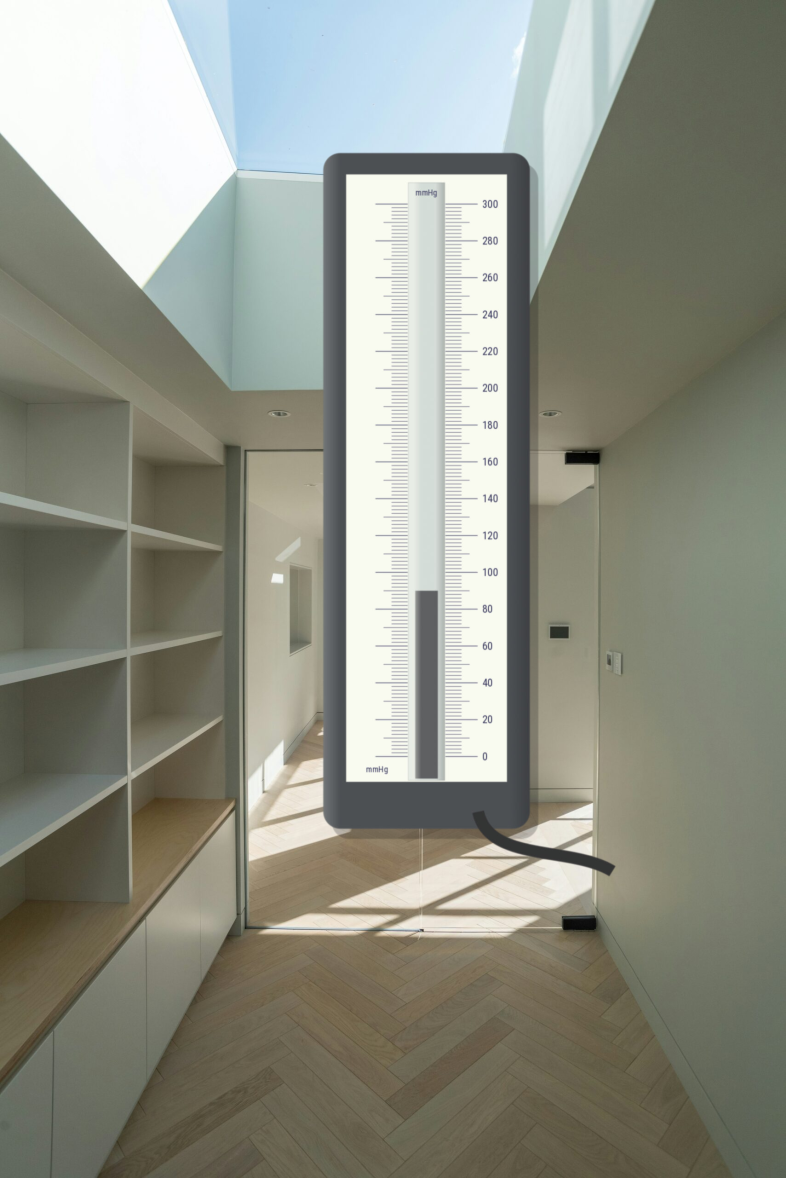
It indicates {"value": 90, "unit": "mmHg"}
